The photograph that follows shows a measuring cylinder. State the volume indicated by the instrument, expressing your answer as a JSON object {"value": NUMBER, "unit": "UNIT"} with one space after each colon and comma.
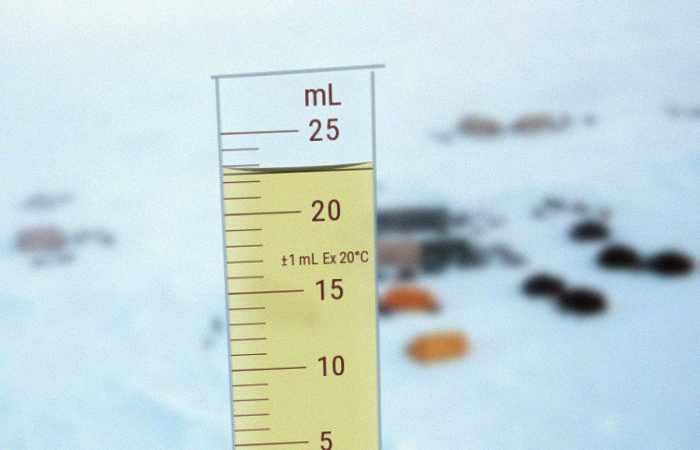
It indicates {"value": 22.5, "unit": "mL"}
